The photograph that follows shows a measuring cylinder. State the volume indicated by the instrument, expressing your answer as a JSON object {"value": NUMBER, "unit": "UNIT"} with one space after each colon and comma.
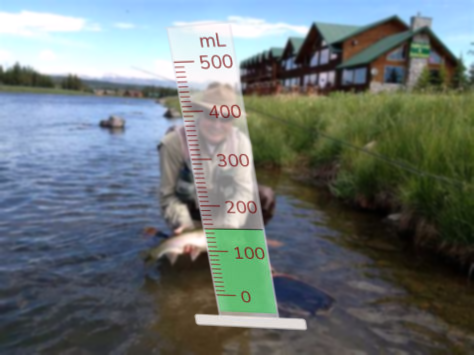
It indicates {"value": 150, "unit": "mL"}
